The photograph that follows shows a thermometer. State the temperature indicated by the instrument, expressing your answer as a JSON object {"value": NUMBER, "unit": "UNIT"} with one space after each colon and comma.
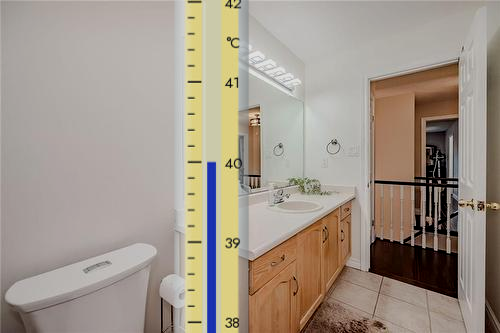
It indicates {"value": 40, "unit": "°C"}
